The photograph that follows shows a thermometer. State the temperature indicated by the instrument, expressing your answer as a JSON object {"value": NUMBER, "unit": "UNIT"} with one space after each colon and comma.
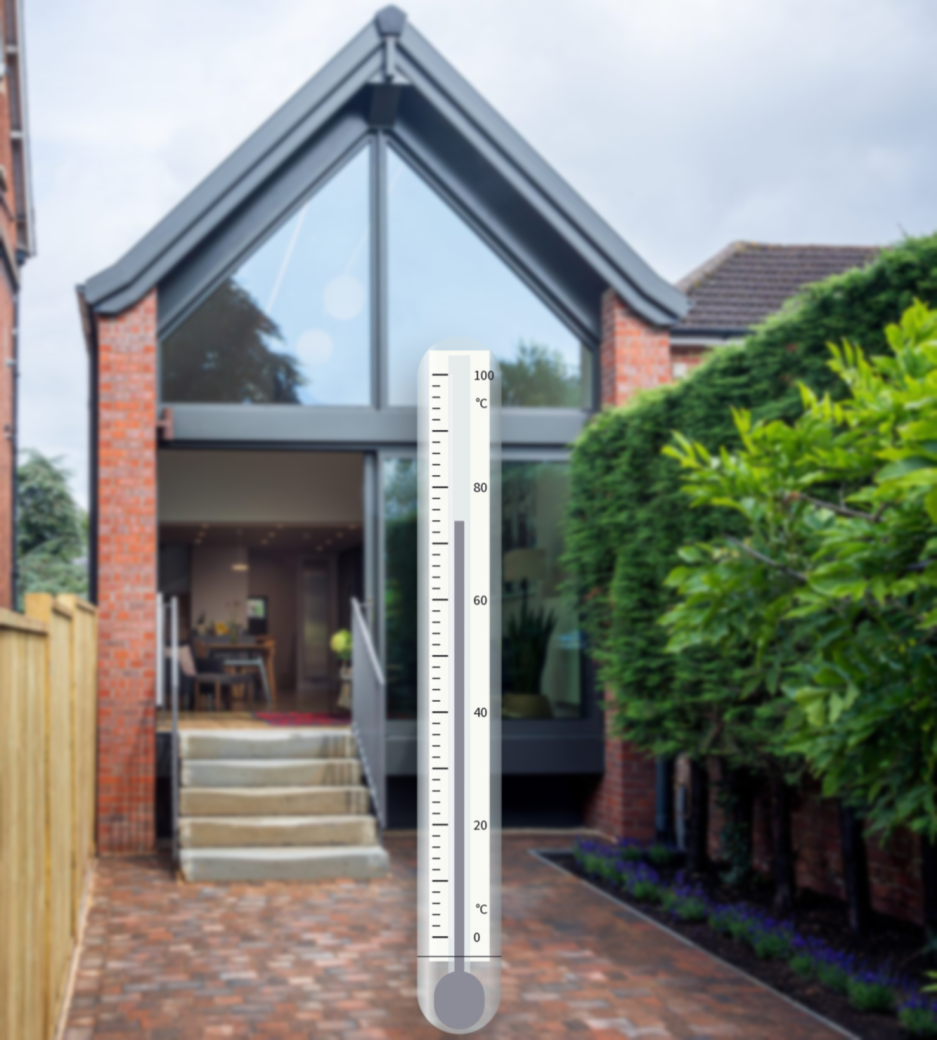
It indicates {"value": 74, "unit": "°C"}
